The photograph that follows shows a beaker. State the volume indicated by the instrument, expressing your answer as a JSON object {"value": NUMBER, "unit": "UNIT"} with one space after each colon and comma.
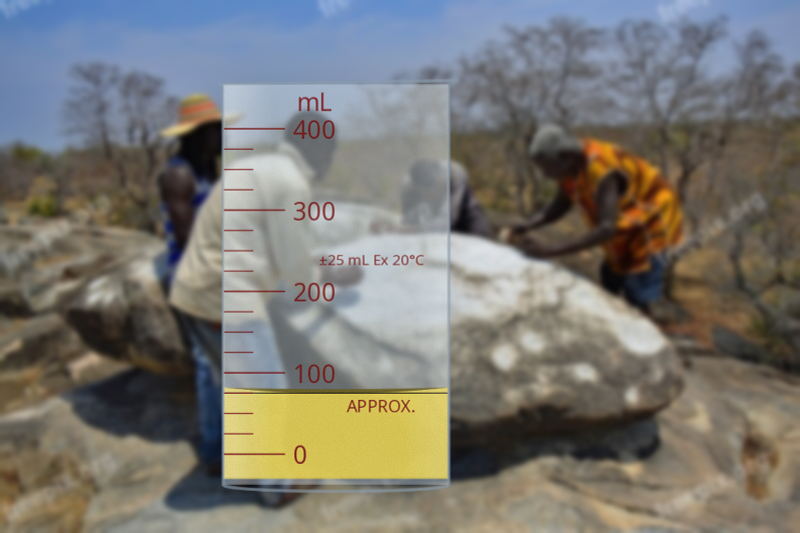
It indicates {"value": 75, "unit": "mL"}
